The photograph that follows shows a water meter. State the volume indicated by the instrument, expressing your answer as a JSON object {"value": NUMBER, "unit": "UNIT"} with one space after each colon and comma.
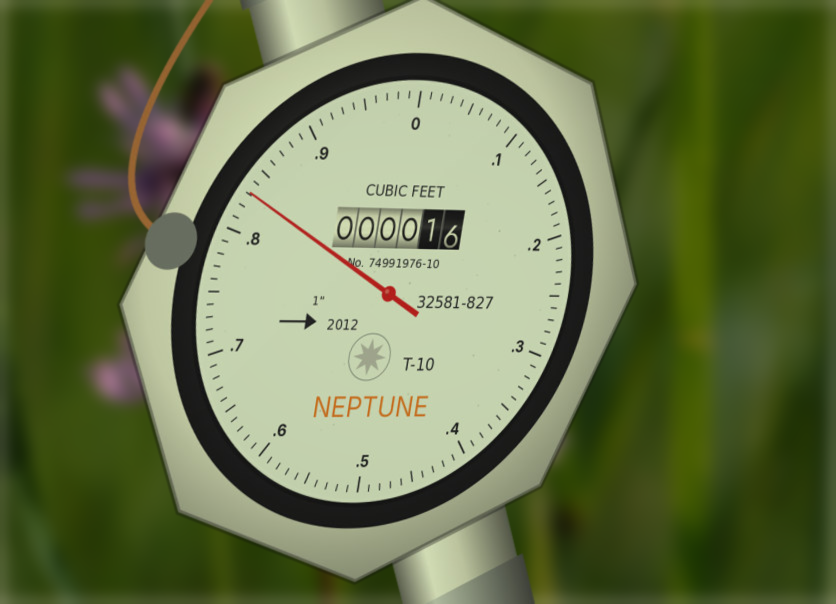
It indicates {"value": 15.83, "unit": "ft³"}
